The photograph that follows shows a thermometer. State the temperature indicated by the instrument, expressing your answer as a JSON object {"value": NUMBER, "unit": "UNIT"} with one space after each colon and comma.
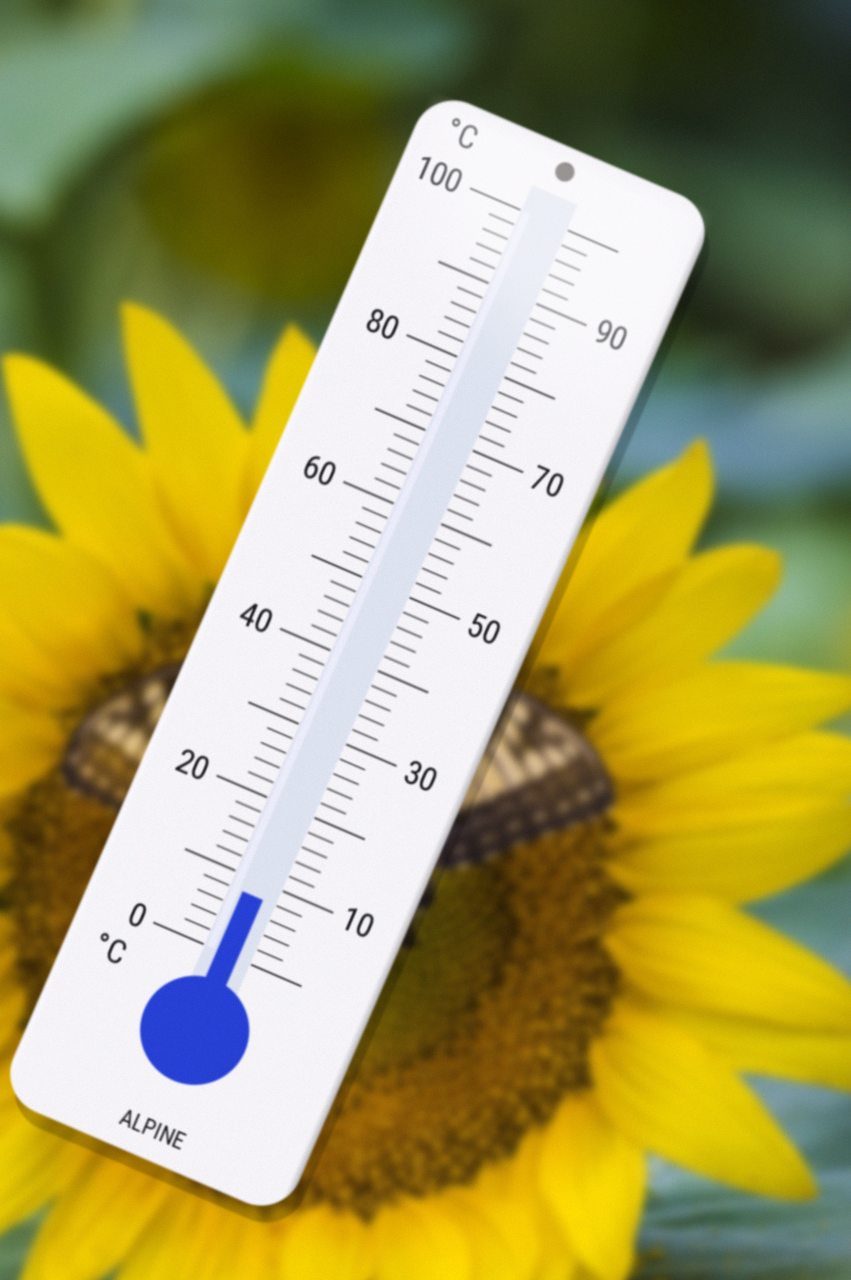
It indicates {"value": 8, "unit": "°C"}
